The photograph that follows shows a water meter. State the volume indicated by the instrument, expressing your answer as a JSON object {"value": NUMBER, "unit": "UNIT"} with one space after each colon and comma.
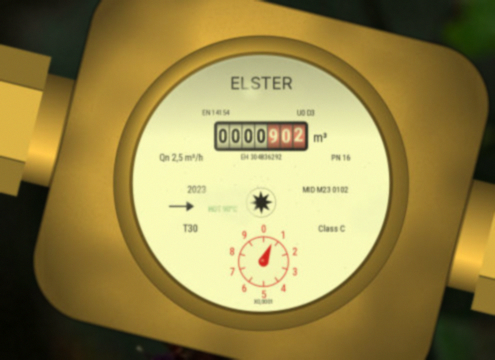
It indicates {"value": 0.9020, "unit": "m³"}
